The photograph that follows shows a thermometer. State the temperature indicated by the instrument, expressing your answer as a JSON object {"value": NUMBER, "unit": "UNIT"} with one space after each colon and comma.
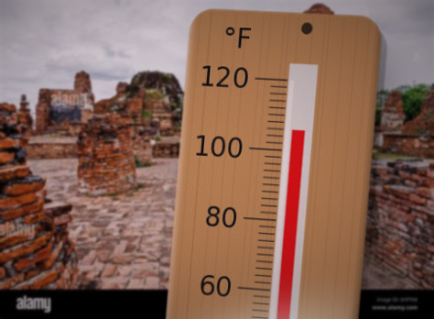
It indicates {"value": 106, "unit": "°F"}
